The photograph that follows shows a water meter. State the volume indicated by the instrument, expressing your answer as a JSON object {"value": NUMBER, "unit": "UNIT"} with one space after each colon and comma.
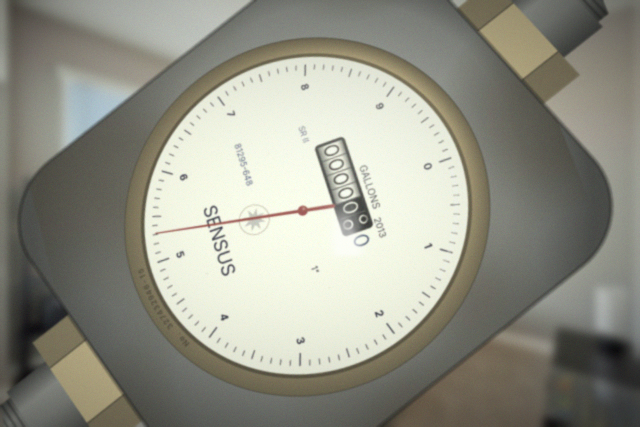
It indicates {"value": 85.3, "unit": "gal"}
